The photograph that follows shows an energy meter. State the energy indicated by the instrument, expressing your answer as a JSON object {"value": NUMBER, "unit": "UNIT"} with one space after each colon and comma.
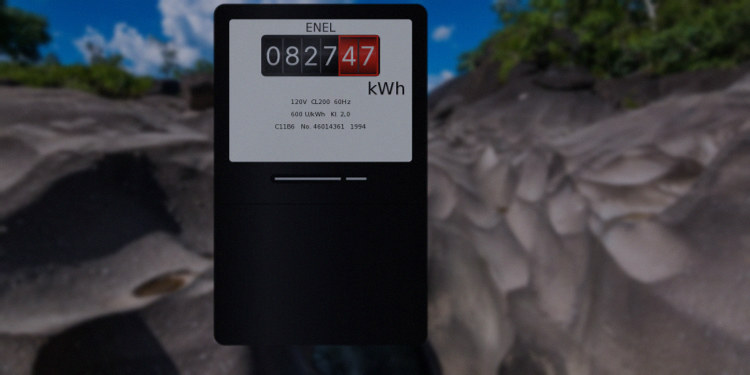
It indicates {"value": 827.47, "unit": "kWh"}
